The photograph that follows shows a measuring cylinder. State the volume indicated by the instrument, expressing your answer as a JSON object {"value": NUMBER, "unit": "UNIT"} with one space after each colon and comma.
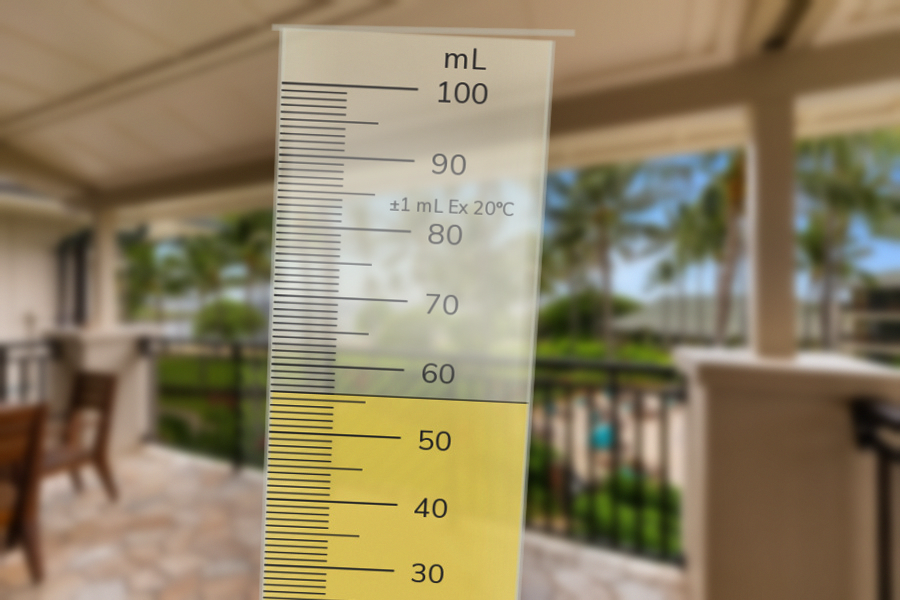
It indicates {"value": 56, "unit": "mL"}
